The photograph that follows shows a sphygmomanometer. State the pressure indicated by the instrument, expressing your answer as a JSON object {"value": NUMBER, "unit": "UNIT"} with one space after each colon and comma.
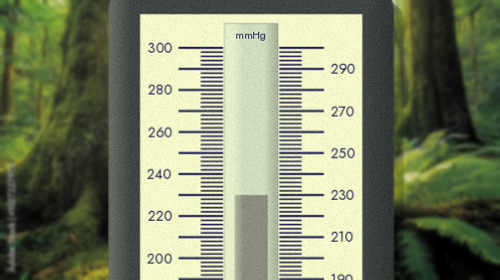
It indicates {"value": 230, "unit": "mmHg"}
